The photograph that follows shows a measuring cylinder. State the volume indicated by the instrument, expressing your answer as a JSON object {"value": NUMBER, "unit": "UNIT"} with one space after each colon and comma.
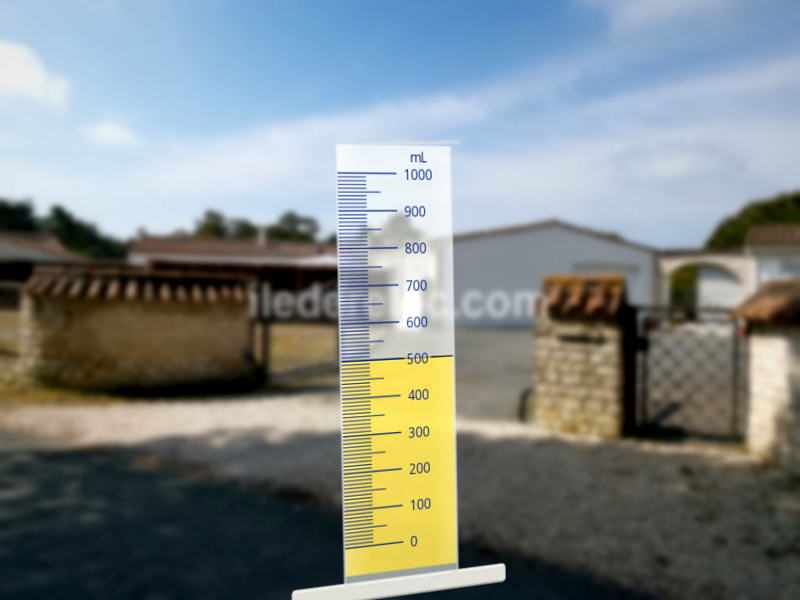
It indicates {"value": 500, "unit": "mL"}
